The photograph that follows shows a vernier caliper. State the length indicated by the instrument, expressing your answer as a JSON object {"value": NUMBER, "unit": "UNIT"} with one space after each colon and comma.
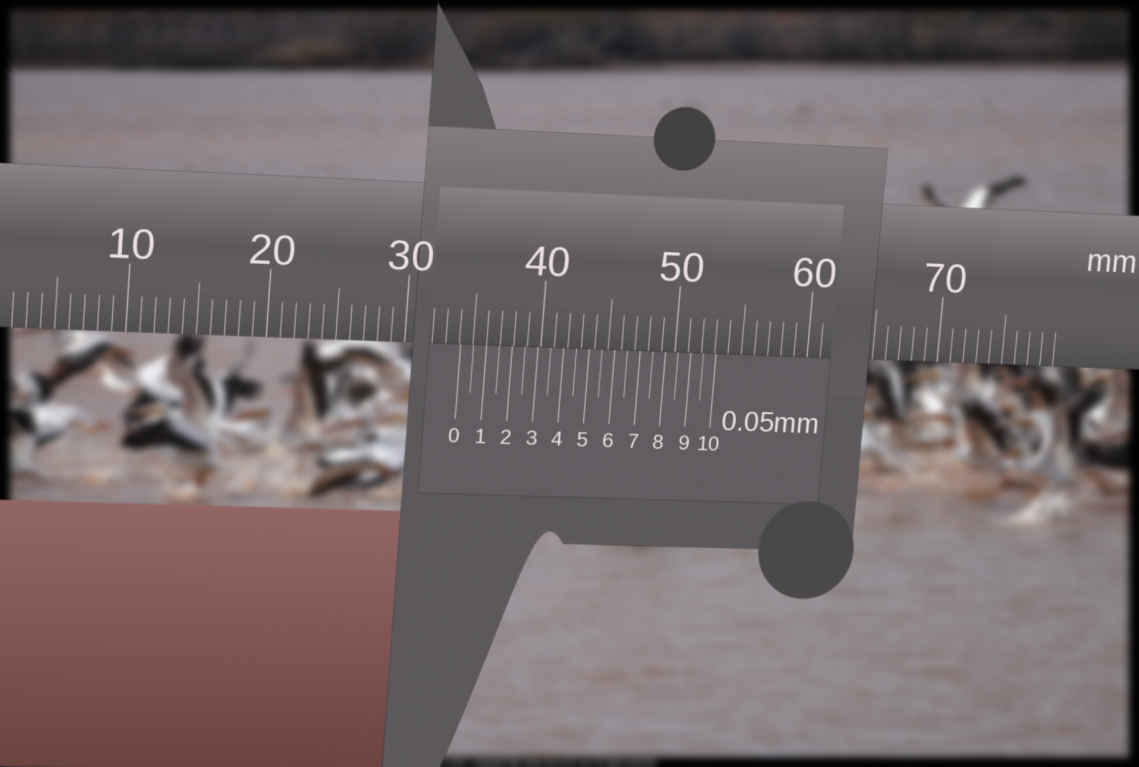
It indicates {"value": 34.1, "unit": "mm"}
